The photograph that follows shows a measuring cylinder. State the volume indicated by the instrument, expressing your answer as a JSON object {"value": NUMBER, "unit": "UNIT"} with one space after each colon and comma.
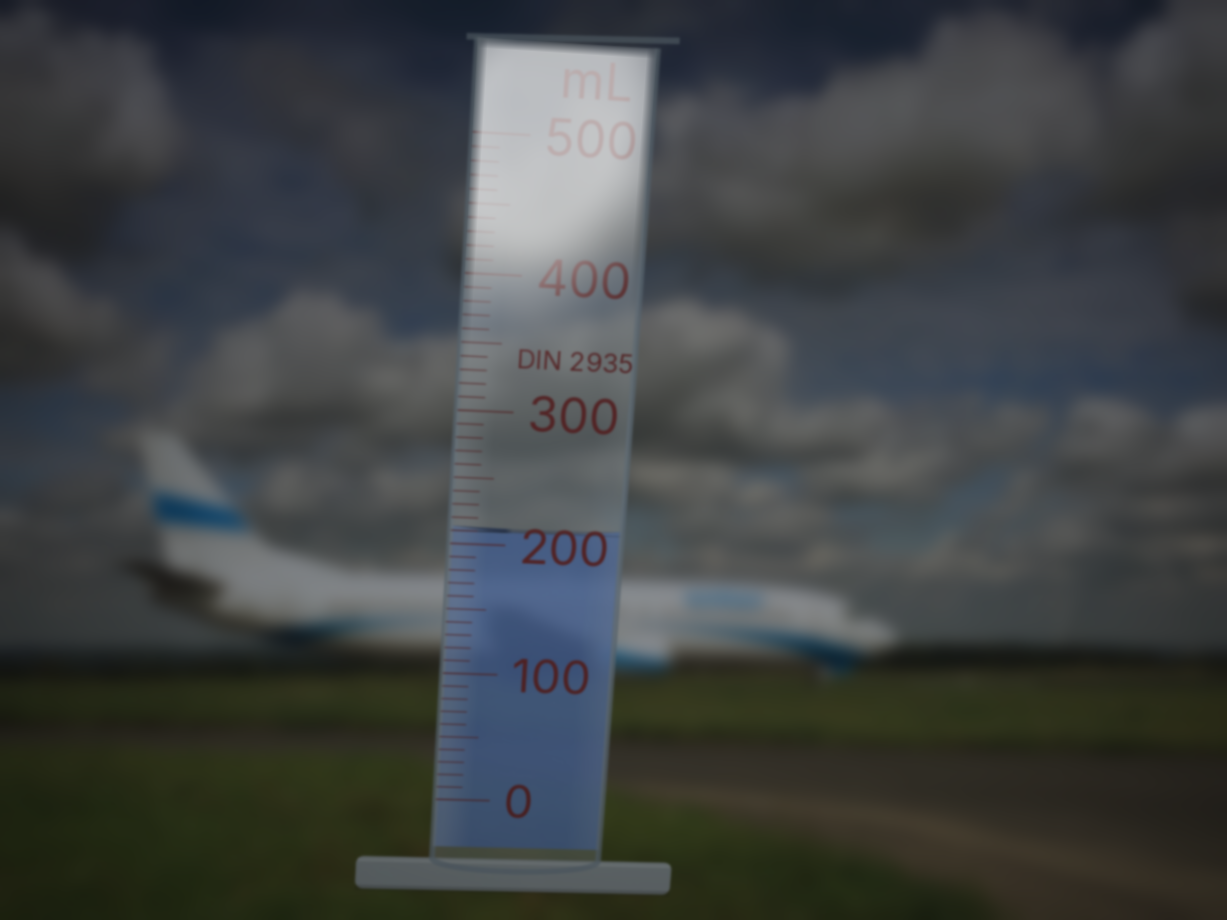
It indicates {"value": 210, "unit": "mL"}
